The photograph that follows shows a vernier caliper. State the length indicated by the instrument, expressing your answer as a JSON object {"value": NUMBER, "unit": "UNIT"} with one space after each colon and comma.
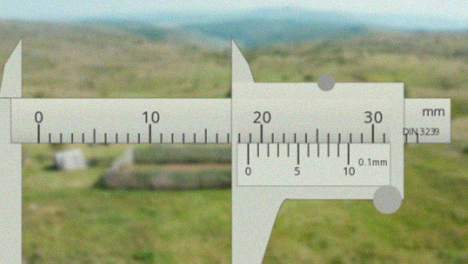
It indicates {"value": 18.8, "unit": "mm"}
